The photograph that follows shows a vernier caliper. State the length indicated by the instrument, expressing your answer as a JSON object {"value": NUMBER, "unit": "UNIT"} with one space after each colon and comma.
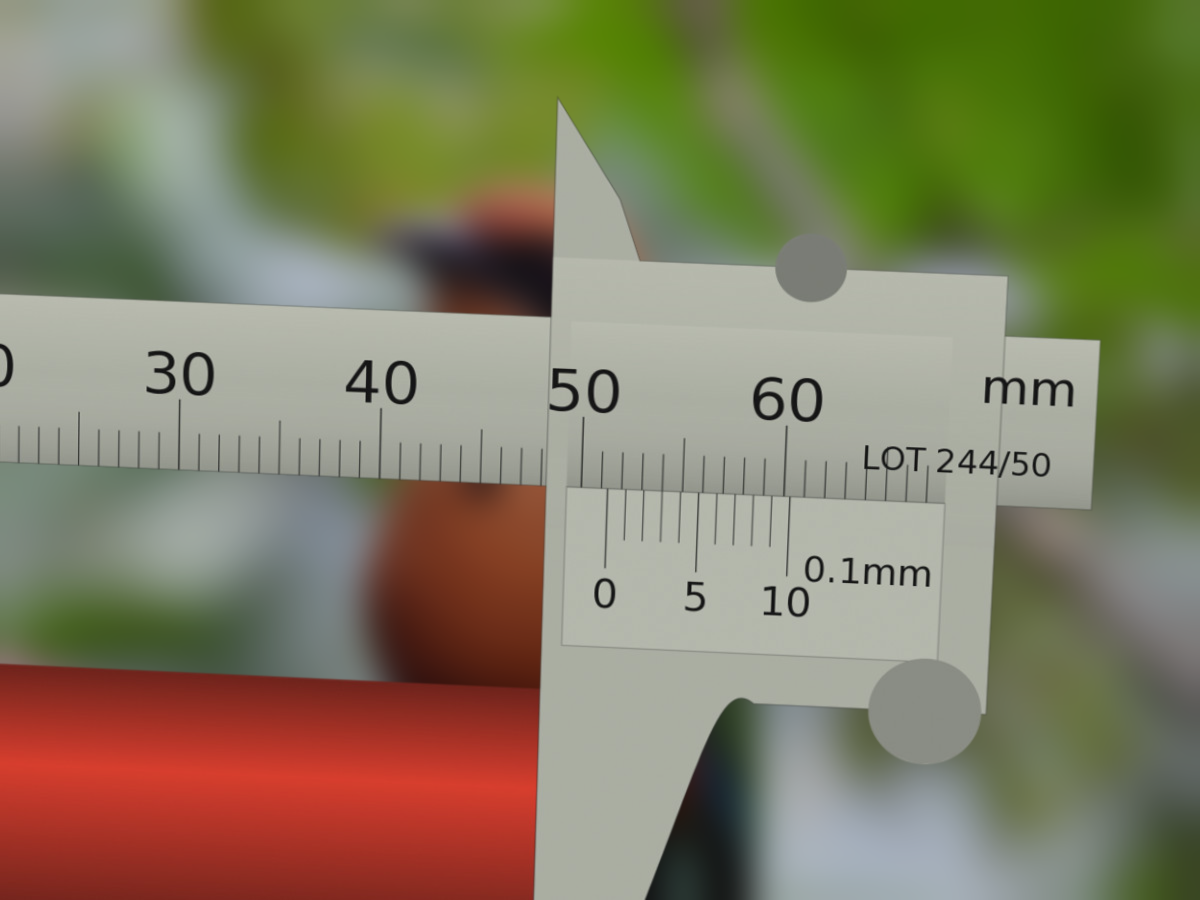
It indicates {"value": 51.3, "unit": "mm"}
